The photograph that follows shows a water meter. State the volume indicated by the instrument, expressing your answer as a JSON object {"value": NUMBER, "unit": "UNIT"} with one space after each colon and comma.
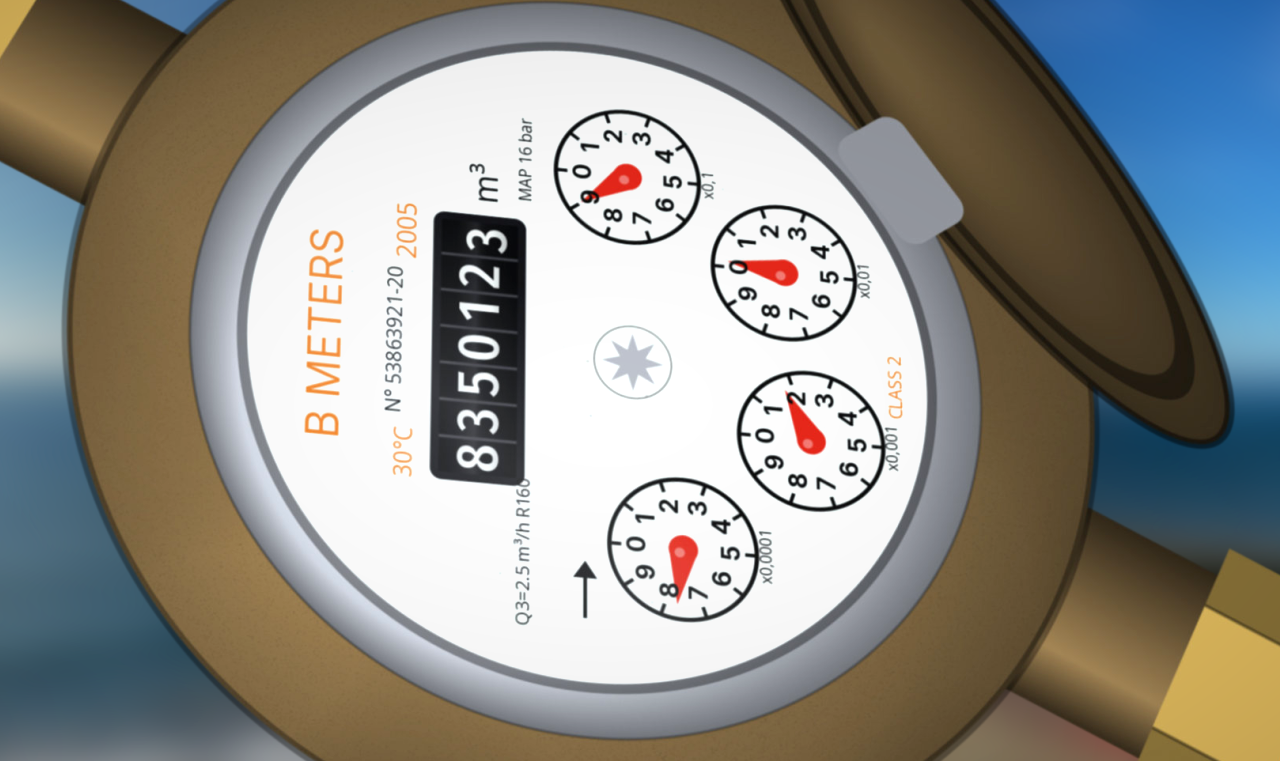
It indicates {"value": 8350122.9017, "unit": "m³"}
